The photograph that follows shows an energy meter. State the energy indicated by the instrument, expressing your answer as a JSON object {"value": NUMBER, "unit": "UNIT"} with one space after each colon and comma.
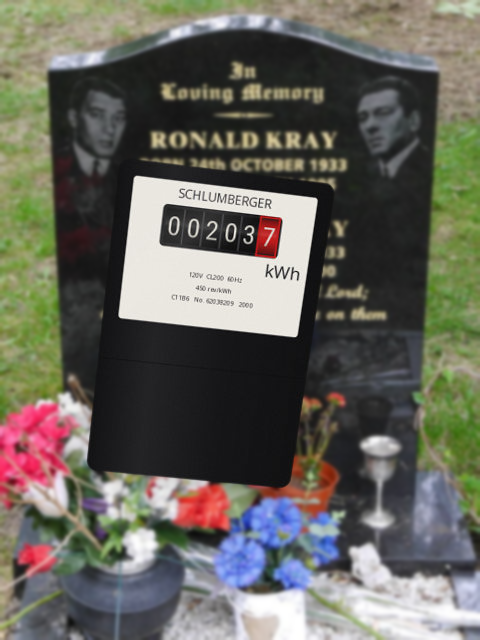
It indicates {"value": 203.7, "unit": "kWh"}
